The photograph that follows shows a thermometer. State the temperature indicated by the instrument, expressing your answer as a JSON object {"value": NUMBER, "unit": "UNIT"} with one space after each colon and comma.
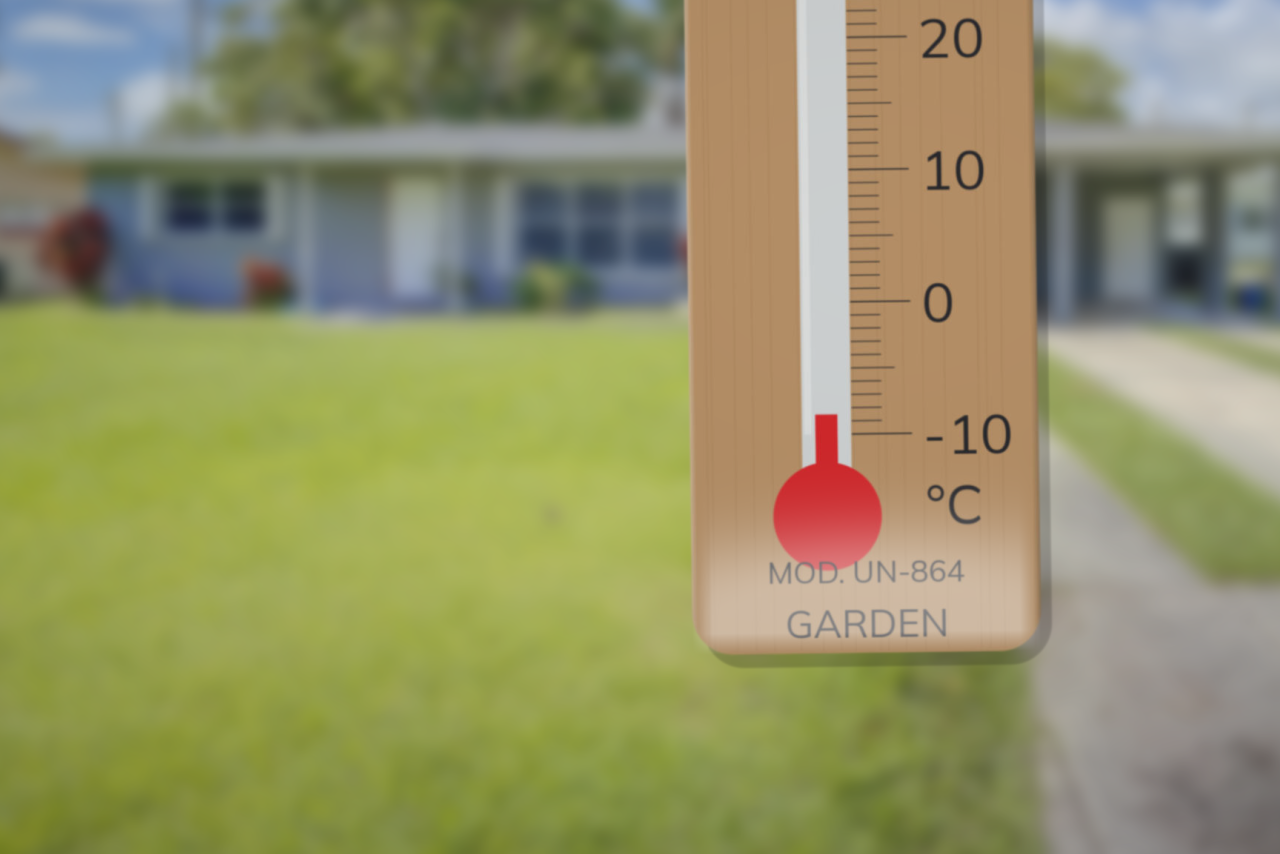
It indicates {"value": -8.5, "unit": "°C"}
